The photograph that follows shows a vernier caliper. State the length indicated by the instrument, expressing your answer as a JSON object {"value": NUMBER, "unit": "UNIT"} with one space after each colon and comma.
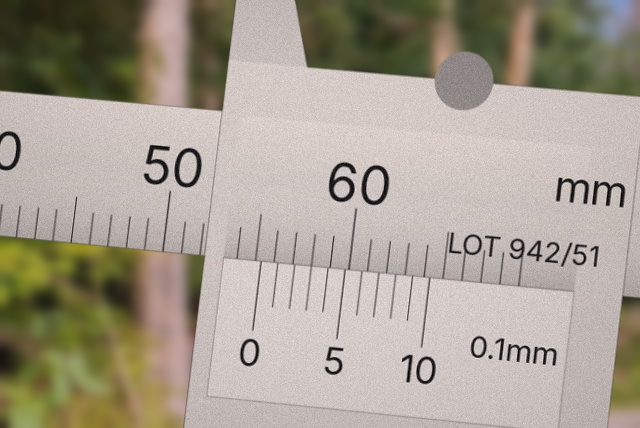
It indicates {"value": 55.3, "unit": "mm"}
